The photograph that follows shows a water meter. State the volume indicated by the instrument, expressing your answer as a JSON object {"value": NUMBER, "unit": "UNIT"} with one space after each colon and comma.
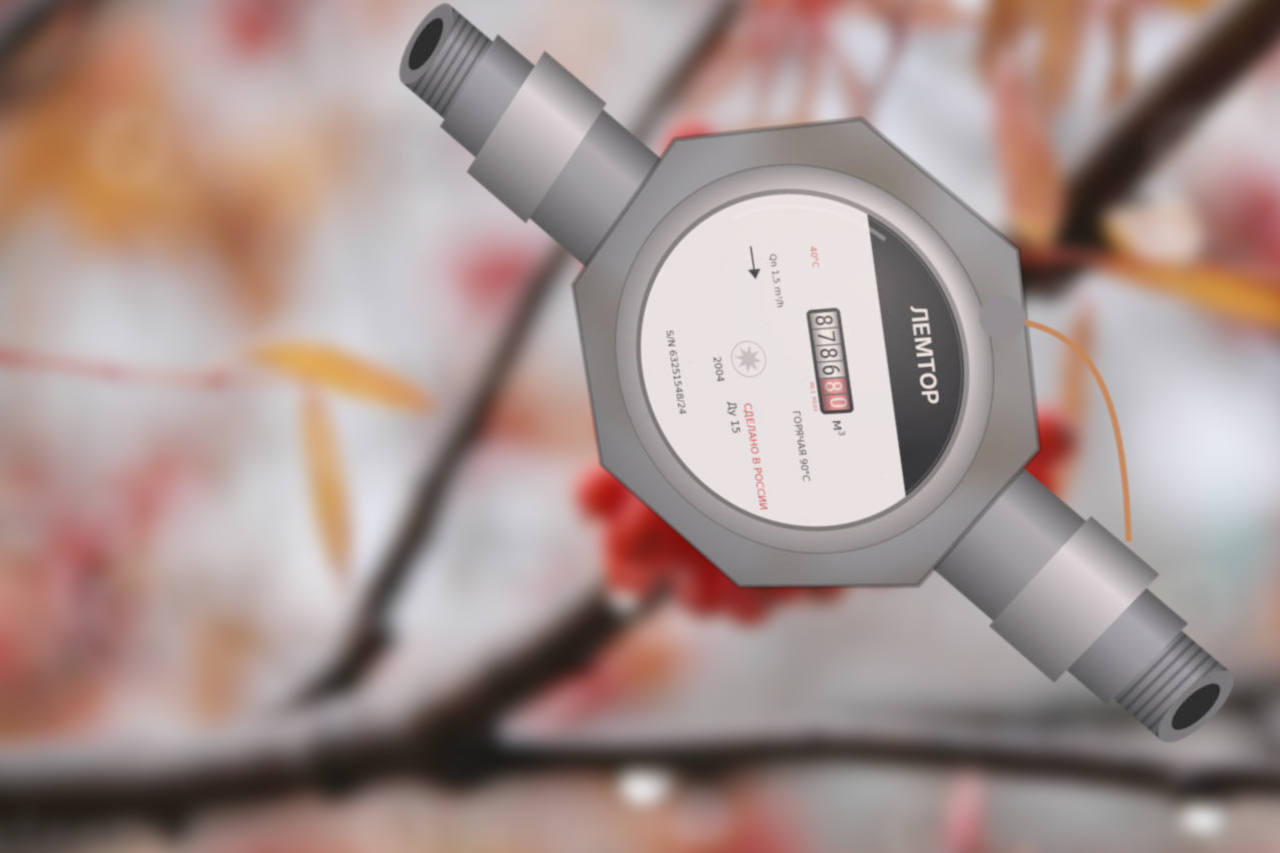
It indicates {"value": 8786.80, "unit": "m³"}
